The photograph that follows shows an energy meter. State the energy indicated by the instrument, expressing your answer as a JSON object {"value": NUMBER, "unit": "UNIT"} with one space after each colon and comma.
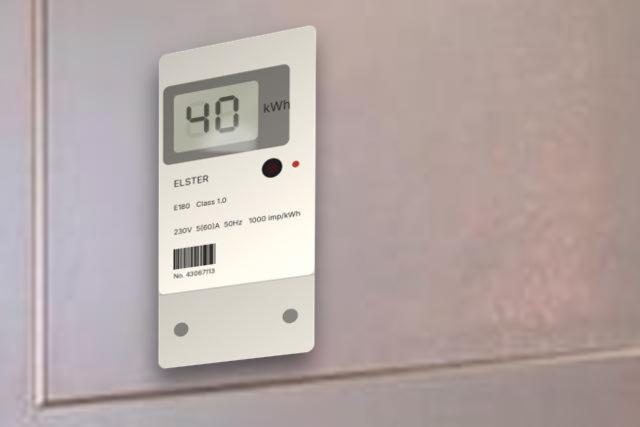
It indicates {"value": 40, "unit": "kWh"}
